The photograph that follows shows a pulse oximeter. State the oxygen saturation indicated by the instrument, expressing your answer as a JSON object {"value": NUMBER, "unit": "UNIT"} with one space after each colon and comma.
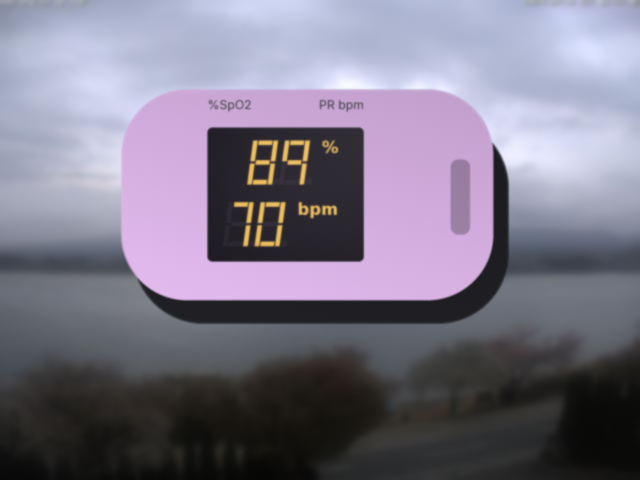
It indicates {"value": 89, "unit": "%"}
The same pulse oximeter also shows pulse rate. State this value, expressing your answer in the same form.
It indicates {"value": 70, "unit": "bpm"}
